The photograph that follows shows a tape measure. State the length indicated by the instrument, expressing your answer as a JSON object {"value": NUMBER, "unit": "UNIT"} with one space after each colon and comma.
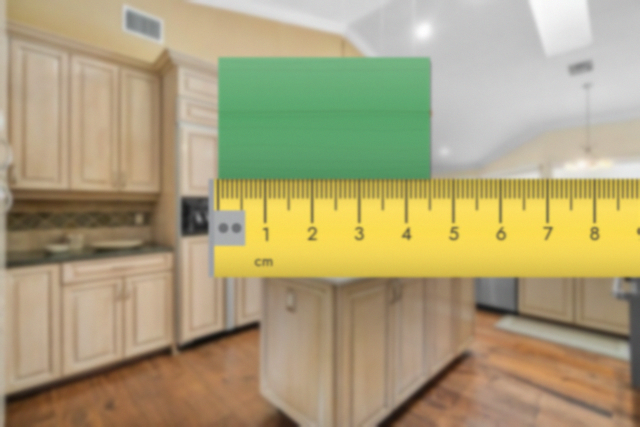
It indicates {"value": 4.5, "unit": "cm"}
